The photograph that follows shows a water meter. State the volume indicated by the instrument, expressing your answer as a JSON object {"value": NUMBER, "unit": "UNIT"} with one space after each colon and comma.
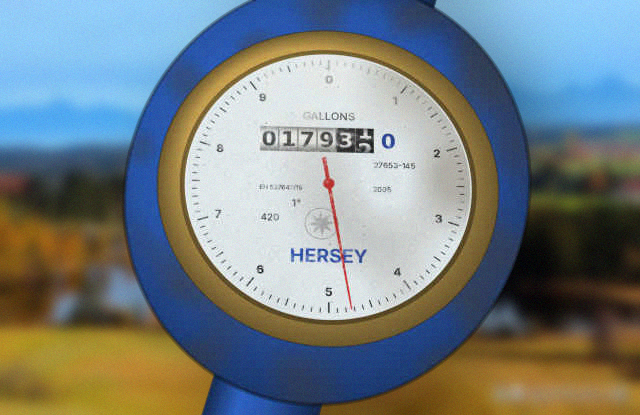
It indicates {"value": 179314.7, "unit": "gal"}
